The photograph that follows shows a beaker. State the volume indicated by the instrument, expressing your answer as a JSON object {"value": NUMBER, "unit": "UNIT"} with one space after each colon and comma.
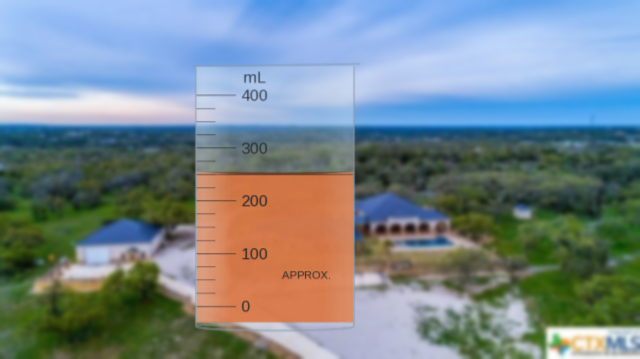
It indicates {"value": 250, "unit": "mL"}
